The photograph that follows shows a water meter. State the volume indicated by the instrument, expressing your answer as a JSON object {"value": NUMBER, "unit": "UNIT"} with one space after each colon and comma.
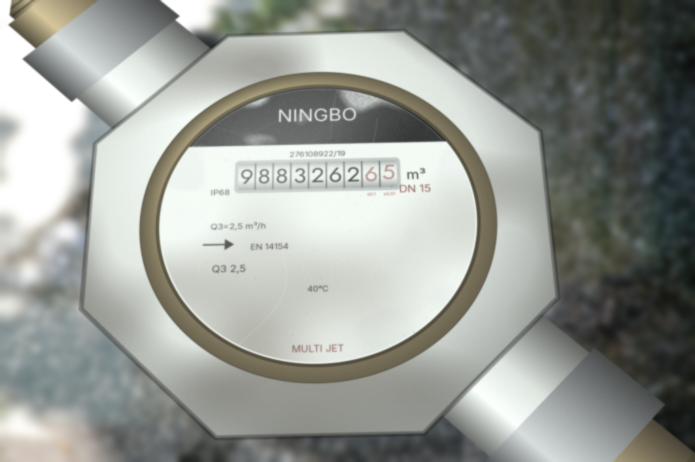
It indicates {"value": 9883262.65, "unit": "m³"}
